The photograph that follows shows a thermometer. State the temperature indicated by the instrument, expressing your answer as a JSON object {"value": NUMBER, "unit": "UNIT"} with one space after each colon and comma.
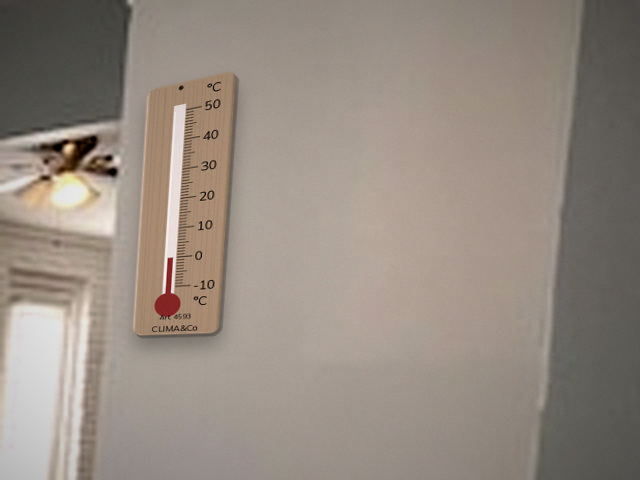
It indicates {"value": 0, "unit": "°C"}
